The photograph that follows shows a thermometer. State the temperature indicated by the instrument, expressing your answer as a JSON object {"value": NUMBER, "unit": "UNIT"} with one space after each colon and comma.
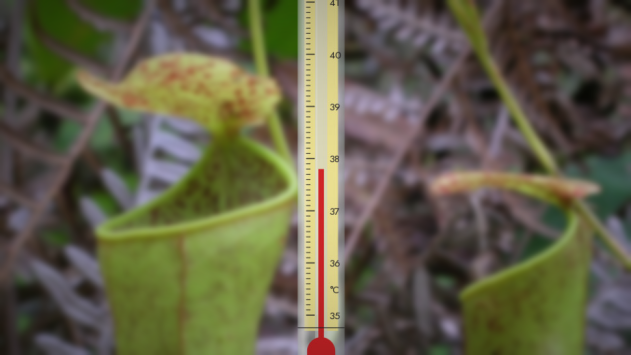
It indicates {"value": 37.8, "unit": "°C"}
